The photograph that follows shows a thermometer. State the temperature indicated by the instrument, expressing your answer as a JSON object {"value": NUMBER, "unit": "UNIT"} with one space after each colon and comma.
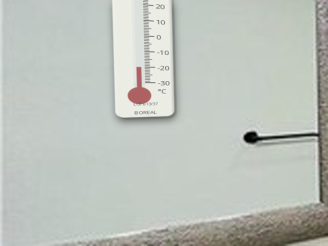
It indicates {"value": -20, "unit": "°C"}
